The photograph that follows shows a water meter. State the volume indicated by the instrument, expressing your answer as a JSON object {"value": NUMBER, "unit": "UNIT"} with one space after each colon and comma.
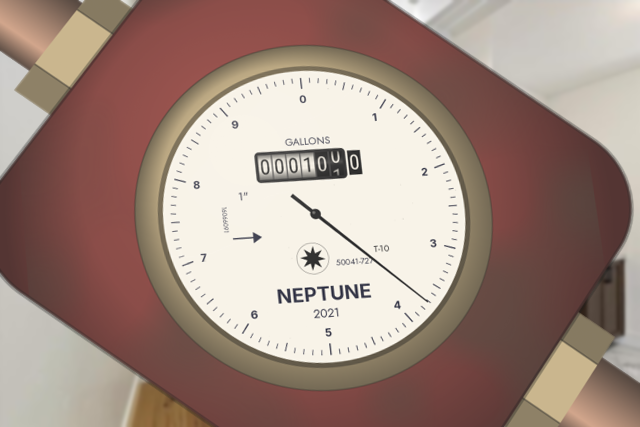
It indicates {"value": 1003.7, "unit": "gal"}
